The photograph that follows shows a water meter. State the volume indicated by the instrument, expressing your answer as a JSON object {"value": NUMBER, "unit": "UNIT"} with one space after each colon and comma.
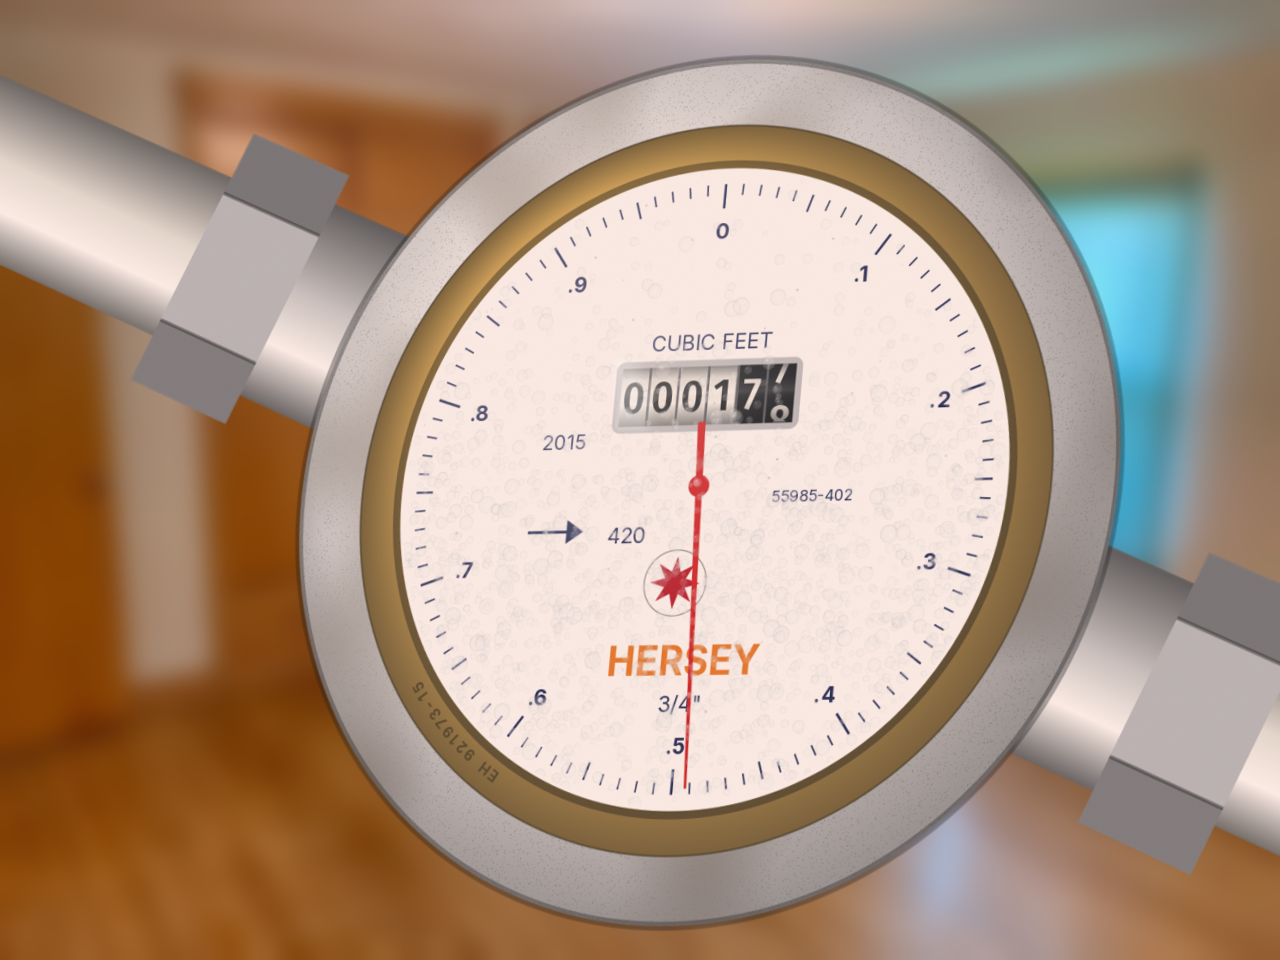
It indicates {"value": 177.49, "unit": "ft³"}
